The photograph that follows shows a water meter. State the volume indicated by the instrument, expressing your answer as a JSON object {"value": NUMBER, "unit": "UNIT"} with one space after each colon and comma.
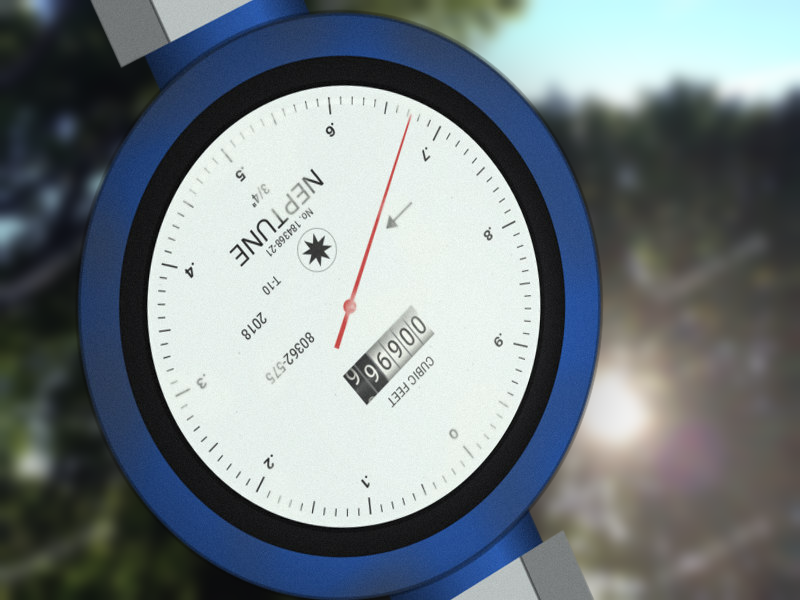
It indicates {"value": 6965.67, "unit": "ft³"}
